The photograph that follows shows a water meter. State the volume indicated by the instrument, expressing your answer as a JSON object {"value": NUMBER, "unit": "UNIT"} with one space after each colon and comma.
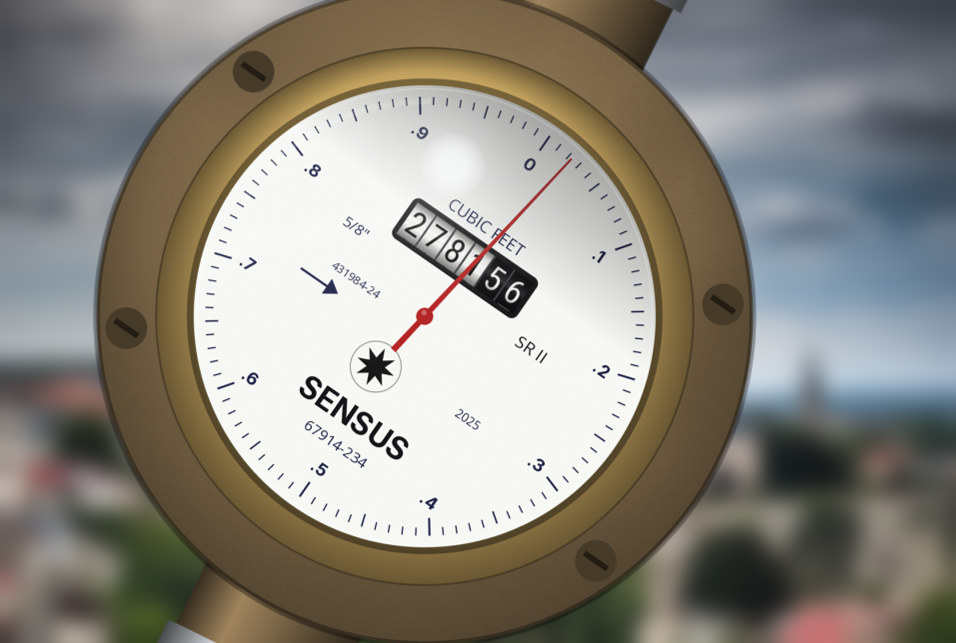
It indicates {"value": 278156.02, "unit": "ft³"}
